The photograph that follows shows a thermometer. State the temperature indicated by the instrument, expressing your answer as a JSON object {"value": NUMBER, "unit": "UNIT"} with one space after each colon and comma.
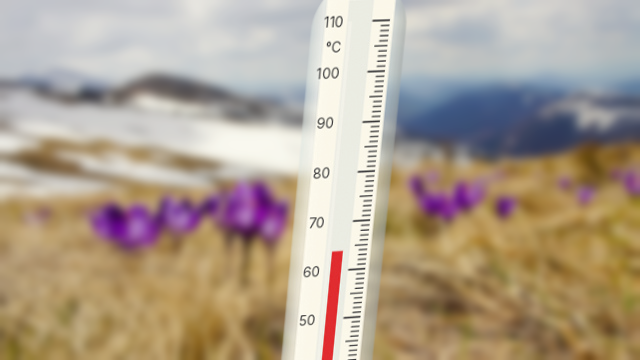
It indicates {"value": 64, "unit": "°C"}
